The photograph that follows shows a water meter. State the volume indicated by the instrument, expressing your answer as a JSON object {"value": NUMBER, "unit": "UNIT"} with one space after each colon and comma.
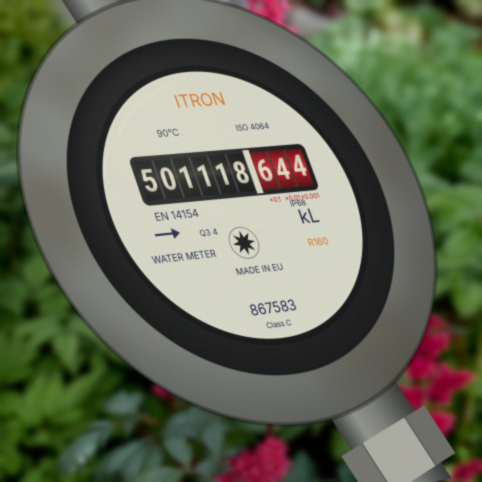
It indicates {"value": 501118.644, "unit": "kL"}
